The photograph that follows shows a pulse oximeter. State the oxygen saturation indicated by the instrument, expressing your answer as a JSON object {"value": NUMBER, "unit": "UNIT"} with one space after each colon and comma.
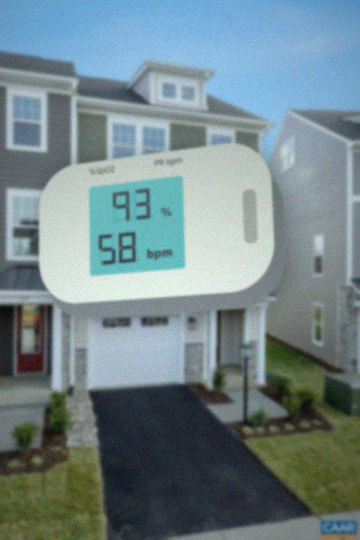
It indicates {"value": 93, "unit": "%"}
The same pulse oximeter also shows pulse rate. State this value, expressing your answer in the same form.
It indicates {"value": 58, "unit": "bpm"}
